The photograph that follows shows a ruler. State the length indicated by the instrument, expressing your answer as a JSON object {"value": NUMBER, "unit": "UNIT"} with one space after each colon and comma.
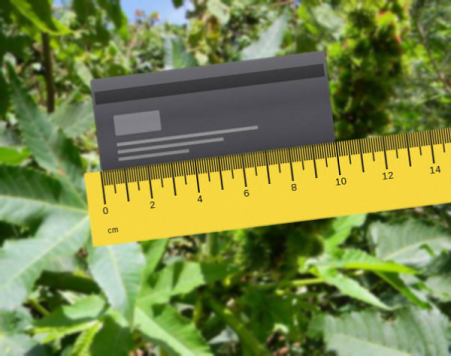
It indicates {"value": 10, "unit": "cm"}
